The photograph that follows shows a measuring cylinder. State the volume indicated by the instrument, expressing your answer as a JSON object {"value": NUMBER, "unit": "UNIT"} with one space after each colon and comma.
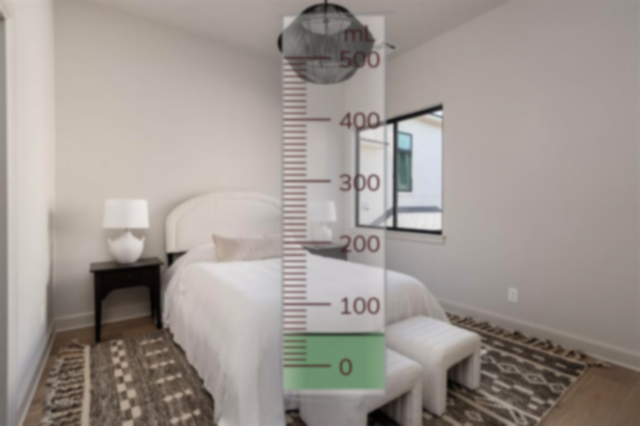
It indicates {"value": 50, "unit": "mL"}
